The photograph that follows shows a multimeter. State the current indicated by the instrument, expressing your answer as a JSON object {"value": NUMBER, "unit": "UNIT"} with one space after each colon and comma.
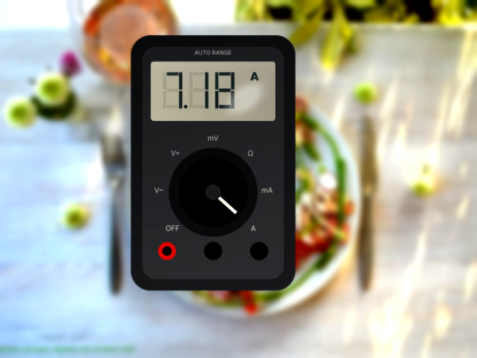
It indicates {"value": 7.18, "unit": "A"}
